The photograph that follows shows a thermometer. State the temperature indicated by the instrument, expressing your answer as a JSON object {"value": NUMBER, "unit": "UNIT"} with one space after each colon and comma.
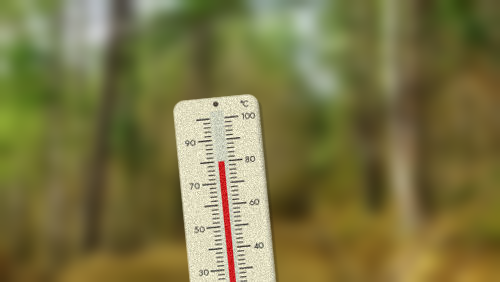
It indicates {"value": 80, "unit": "°C"}
